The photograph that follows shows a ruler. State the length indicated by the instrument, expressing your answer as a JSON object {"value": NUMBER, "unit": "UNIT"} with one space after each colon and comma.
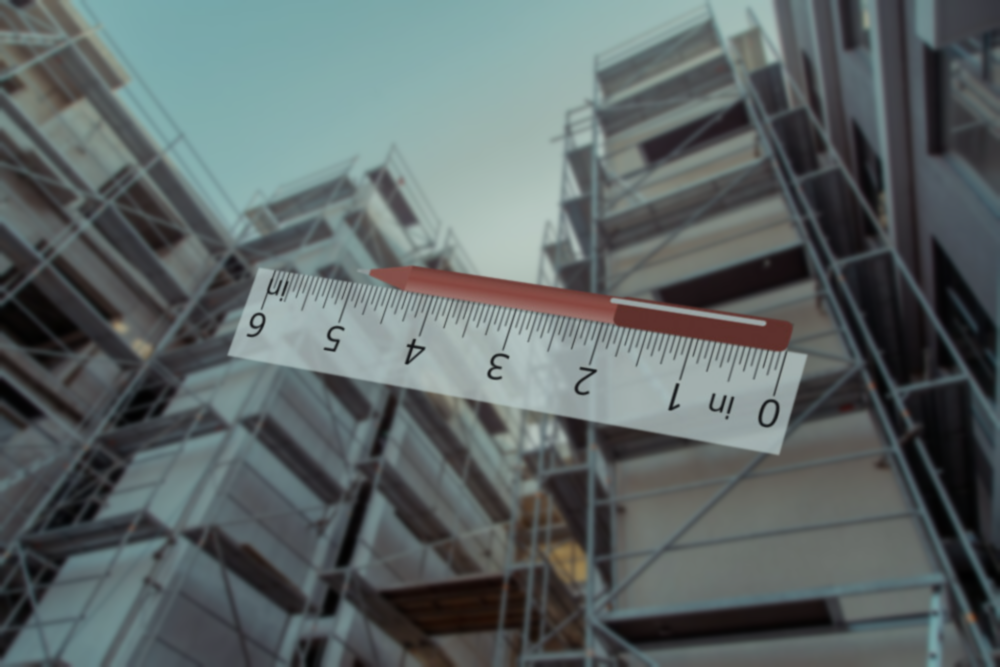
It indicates {"value": 5, "unit": "in"}
